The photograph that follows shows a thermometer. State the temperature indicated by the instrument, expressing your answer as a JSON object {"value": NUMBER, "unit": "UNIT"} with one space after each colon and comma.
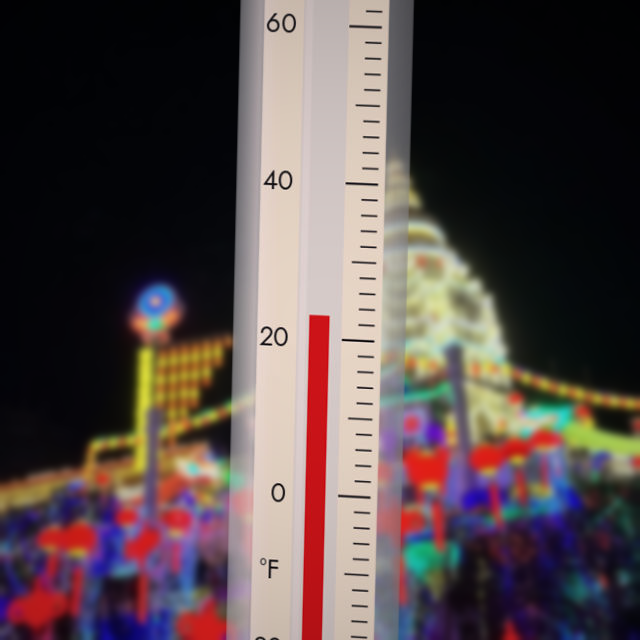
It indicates {"value": 23, "unit": "°F"}
